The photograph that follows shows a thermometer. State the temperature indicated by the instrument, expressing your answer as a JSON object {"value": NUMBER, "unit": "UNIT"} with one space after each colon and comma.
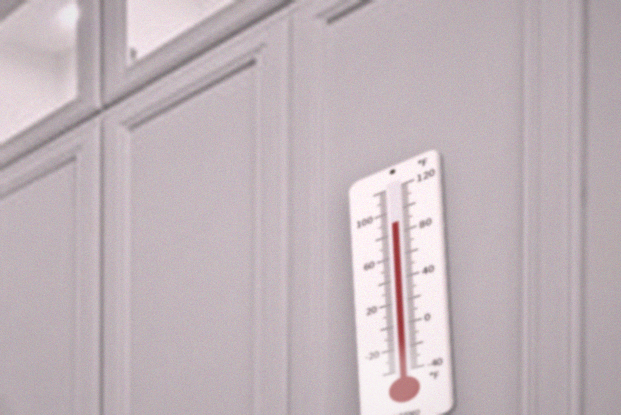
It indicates {"value": 90, "unit": "°F"}
